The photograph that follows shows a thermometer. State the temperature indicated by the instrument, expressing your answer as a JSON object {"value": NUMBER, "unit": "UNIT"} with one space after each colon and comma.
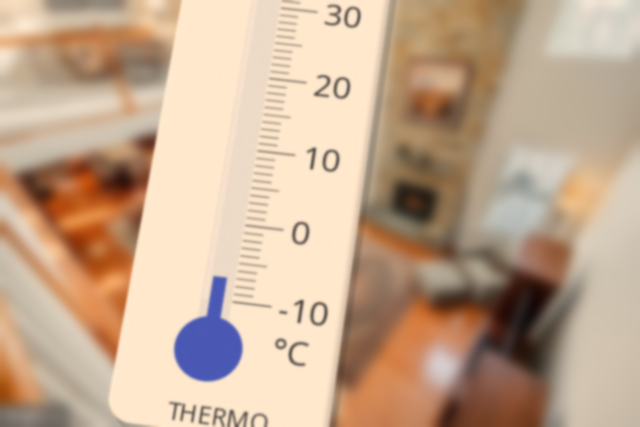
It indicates {"value": -7, "unit": "°C"}
